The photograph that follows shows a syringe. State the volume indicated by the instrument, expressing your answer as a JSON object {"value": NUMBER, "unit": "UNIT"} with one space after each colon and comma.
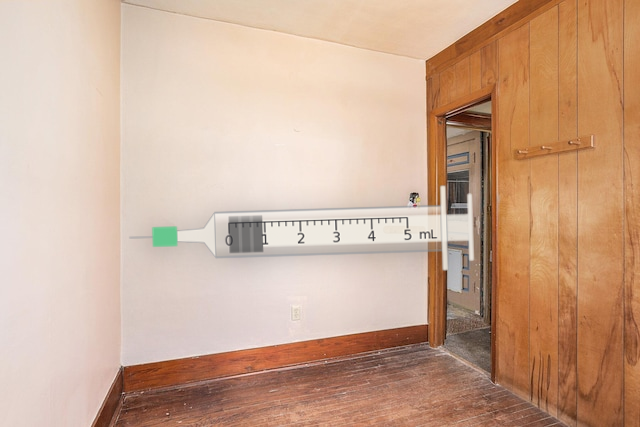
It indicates {"value": 0, "unit": "mL"}
